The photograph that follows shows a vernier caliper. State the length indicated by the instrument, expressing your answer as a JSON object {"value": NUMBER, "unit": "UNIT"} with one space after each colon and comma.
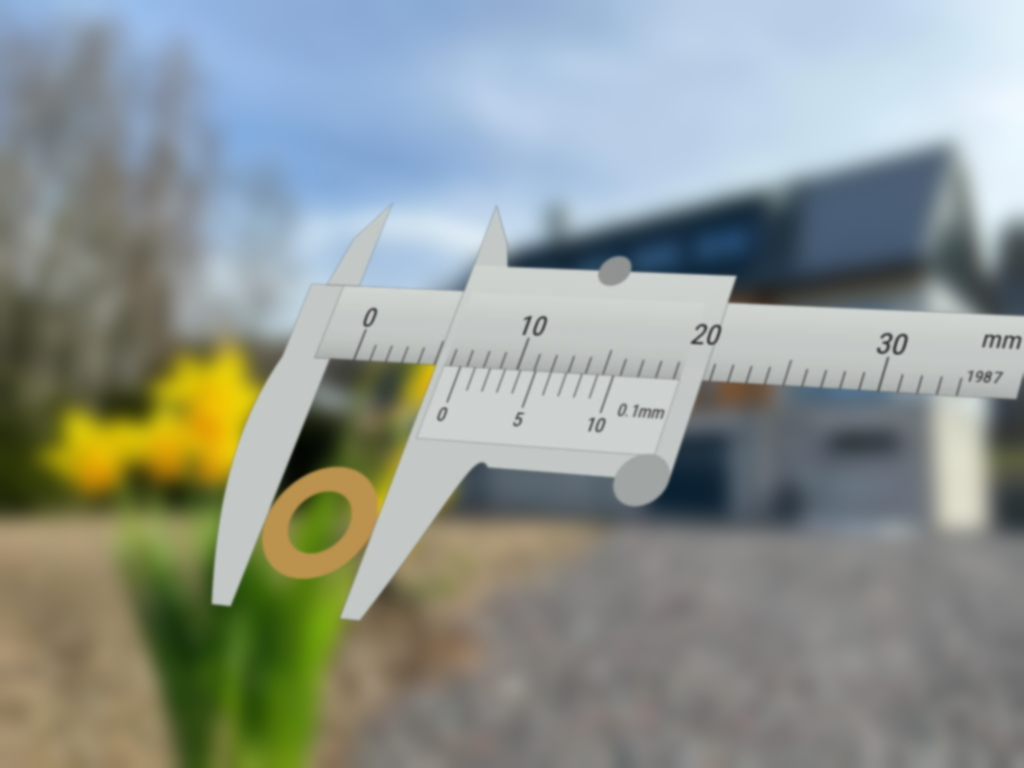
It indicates {"value": 6.6, "unit": "mm"}
